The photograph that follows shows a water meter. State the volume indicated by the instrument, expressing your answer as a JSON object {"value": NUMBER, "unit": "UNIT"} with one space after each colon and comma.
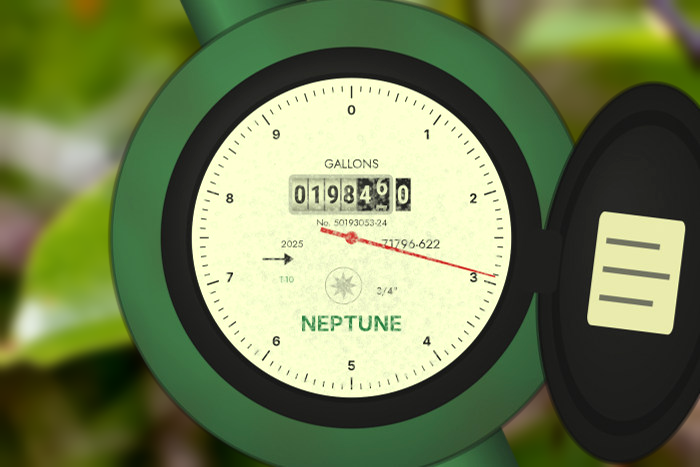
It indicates {"value": 198462.9, "unit": "gal"}
